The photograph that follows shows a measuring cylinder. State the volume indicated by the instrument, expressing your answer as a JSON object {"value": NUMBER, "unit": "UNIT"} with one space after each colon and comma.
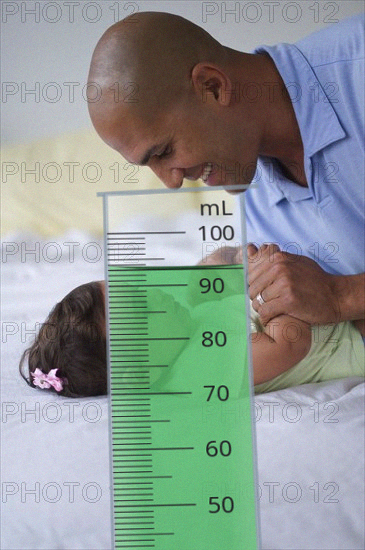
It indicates {"value": 93, "unit": "mL"}
